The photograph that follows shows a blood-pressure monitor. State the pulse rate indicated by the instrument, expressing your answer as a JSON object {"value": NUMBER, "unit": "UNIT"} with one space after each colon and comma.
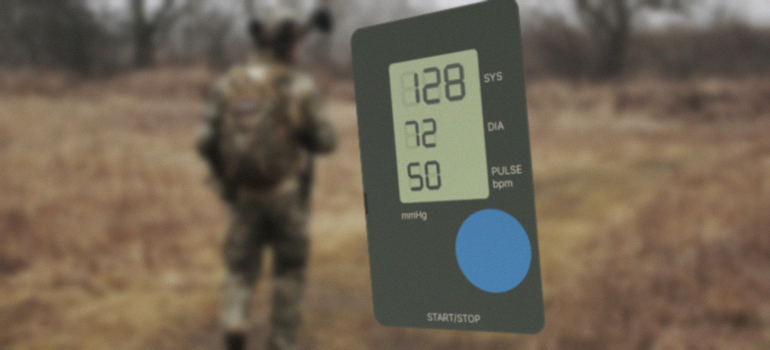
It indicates {"value": 50, "unit": "bpm"}
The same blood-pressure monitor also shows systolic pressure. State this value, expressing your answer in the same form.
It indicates {"value": 128, "unit": "mmHg"}
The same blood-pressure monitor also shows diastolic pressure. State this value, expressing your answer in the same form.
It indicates {"value": 72, "unit": "mmHg"}
